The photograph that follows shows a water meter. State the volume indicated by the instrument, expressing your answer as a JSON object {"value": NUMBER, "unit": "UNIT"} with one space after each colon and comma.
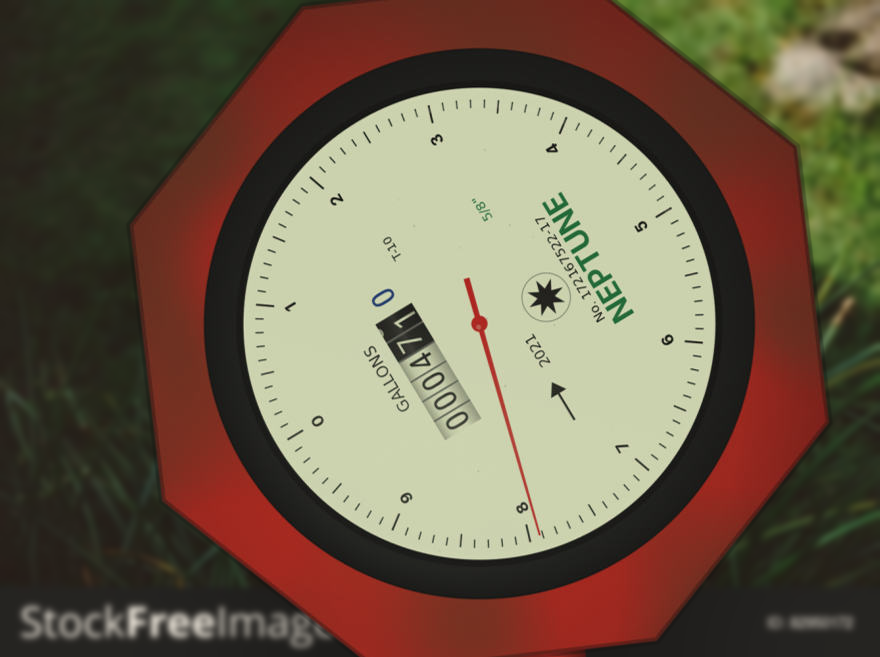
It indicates {"value": 4707.9, "unit": "gal"}
